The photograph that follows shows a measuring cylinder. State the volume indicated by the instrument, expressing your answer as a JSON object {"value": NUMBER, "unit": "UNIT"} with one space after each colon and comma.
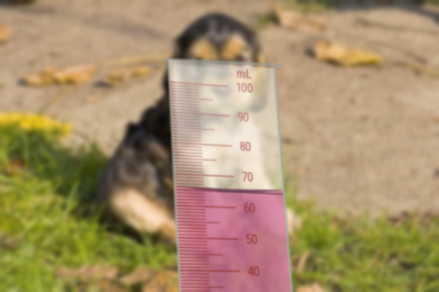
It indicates {"value": 65, "unit": "mL"}
